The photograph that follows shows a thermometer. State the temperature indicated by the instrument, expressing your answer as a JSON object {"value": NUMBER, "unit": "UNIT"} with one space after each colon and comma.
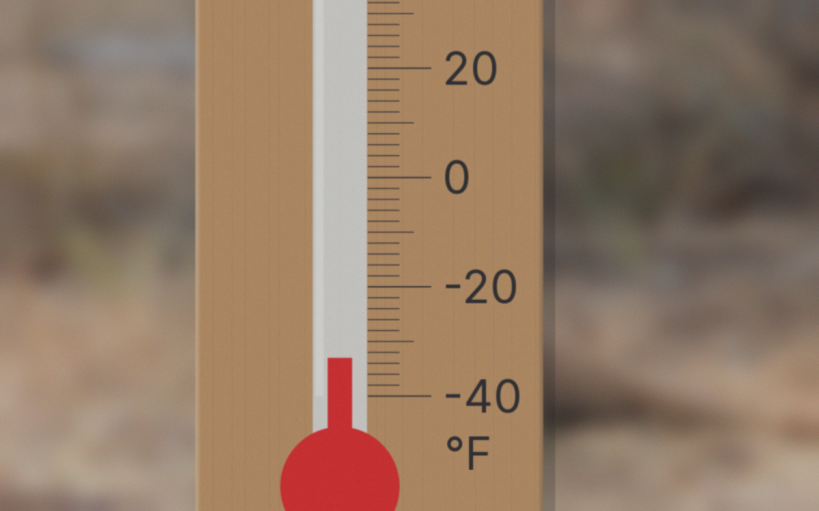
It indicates {"value": -33, "unit": "°F"}
